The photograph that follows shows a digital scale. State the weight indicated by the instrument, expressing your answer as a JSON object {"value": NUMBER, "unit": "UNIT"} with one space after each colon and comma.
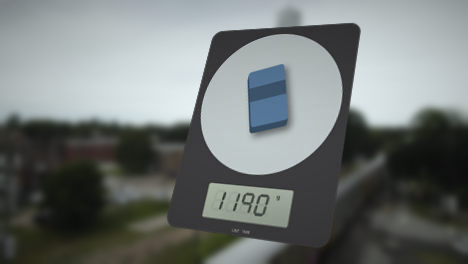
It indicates {"value": 1190, "unit": "g"}
